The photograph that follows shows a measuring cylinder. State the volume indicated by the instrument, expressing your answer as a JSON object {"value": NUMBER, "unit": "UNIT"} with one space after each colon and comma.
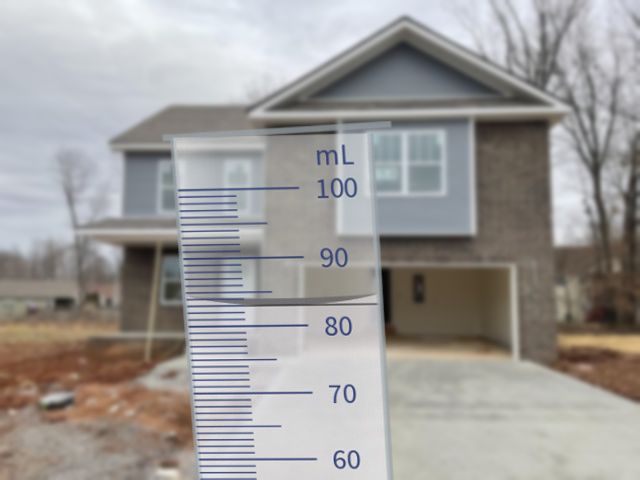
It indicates {"value": 83, "unit": "mL"}
